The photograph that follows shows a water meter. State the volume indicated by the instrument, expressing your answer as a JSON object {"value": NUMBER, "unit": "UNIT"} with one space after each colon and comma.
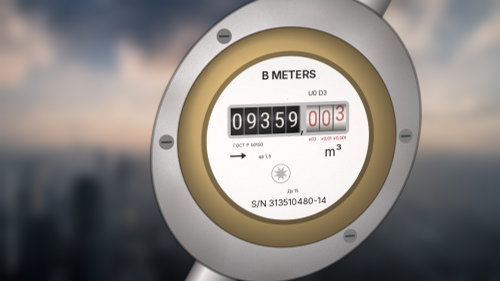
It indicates {"value": 9359.003, "unit": "m³"}
